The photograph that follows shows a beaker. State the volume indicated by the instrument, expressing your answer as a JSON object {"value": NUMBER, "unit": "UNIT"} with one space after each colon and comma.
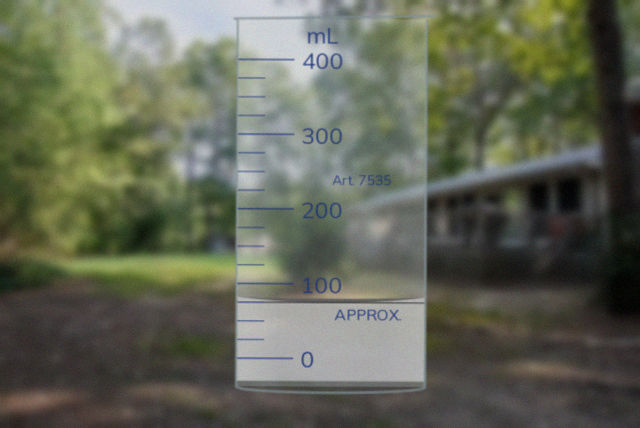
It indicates {"value": 75, "unit": "mL"}
